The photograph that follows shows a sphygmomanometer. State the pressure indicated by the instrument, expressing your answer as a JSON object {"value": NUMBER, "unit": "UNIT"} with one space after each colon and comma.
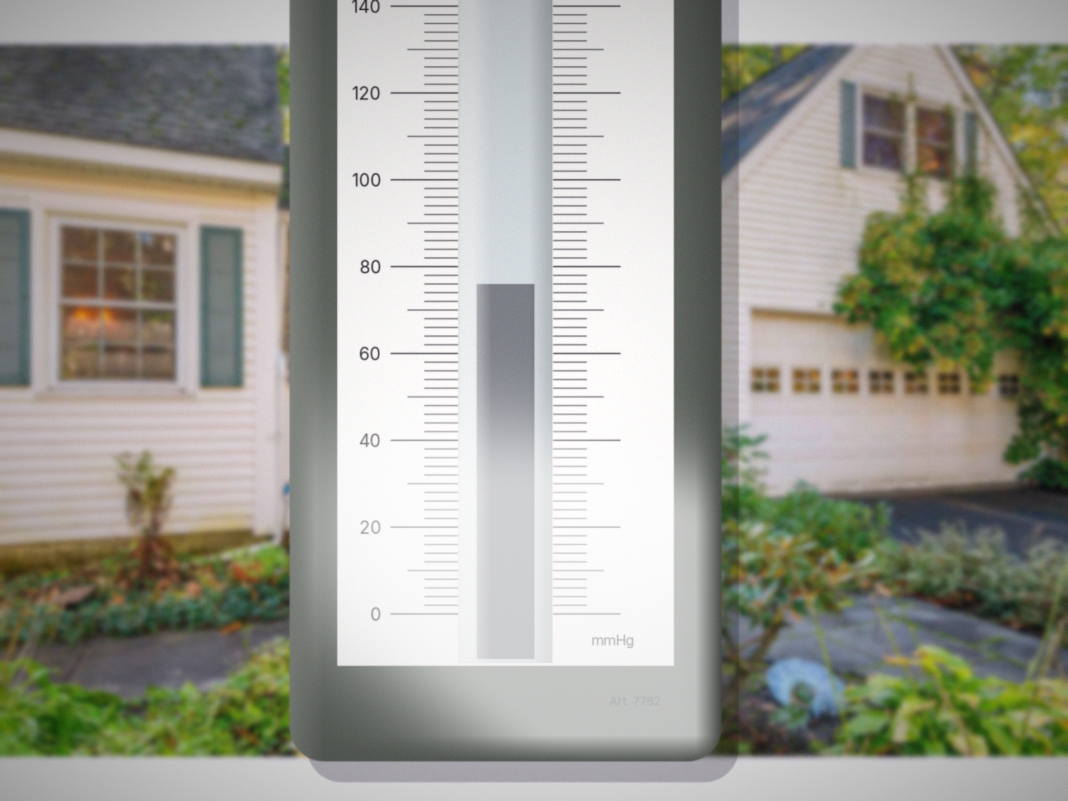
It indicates {"value": 76, "unit": "mmHg"}
